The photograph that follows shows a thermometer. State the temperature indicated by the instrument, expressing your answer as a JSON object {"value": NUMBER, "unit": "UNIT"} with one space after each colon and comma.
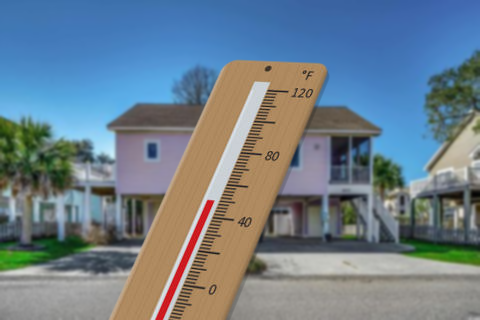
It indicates {"value": 50, "unit": "°F"}
